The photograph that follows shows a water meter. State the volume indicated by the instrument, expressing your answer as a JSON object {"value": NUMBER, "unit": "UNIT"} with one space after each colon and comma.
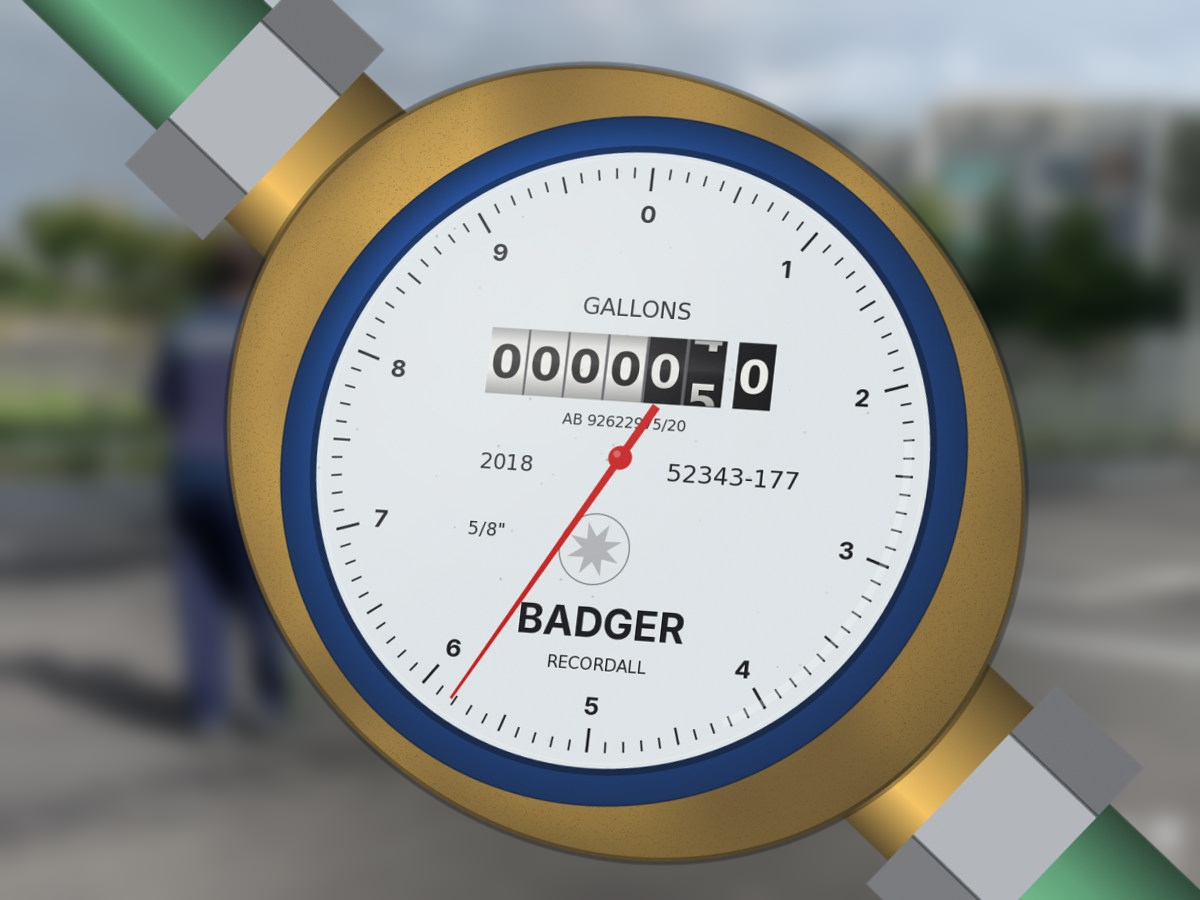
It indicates {"value": 45.8, "unit": "gal"}
